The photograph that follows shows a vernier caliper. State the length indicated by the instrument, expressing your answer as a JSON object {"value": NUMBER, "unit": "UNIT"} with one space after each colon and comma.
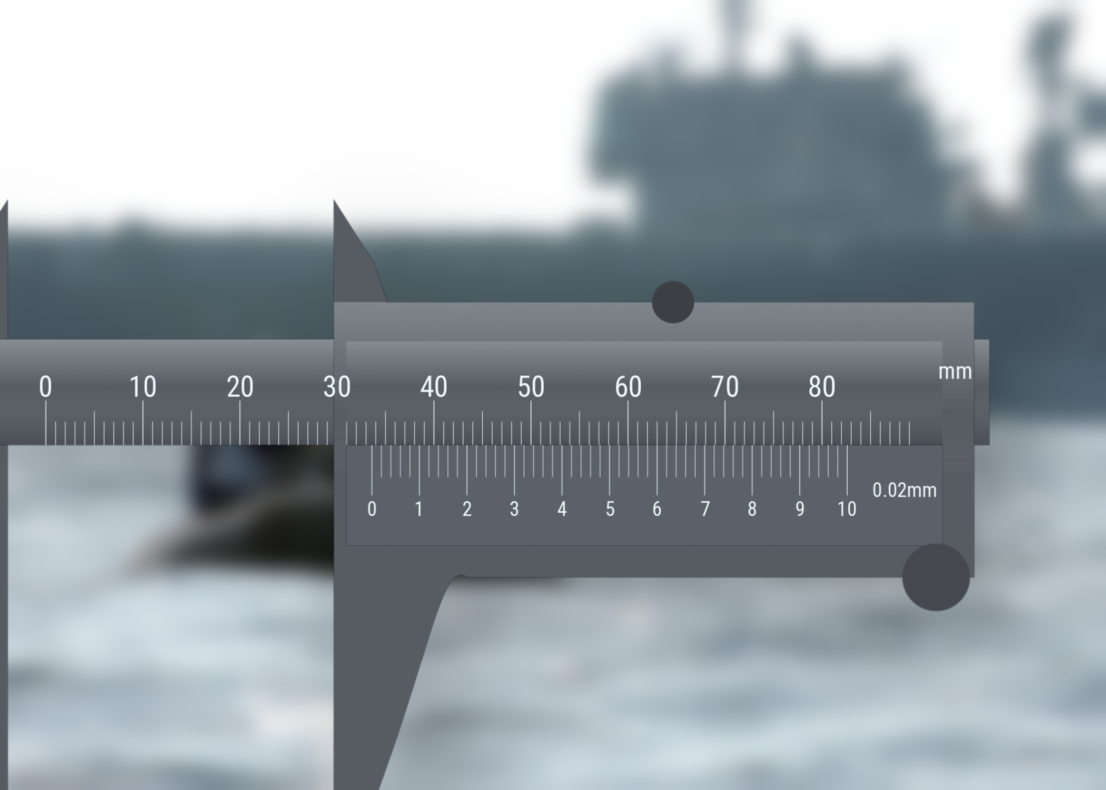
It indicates {"value": 33.6, "unit": "mm"}
